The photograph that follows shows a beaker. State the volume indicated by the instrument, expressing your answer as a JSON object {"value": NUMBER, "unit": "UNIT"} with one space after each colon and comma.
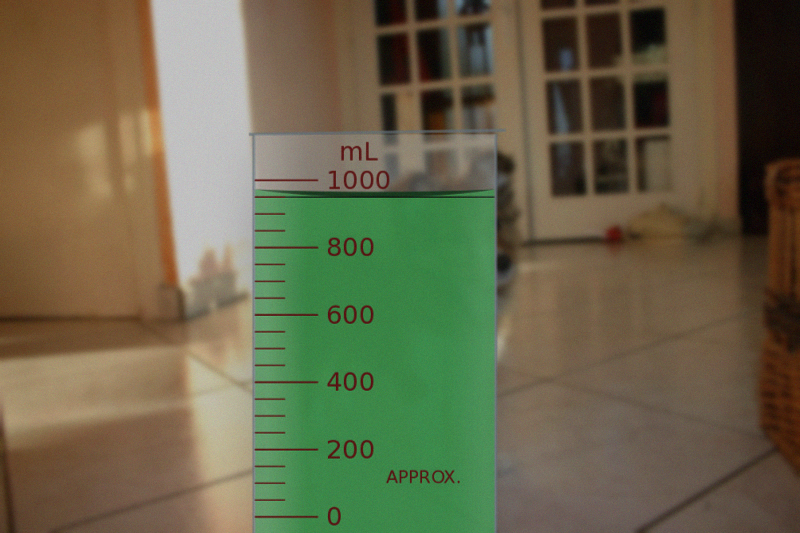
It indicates {"value": 950, "unit": "mL"}
